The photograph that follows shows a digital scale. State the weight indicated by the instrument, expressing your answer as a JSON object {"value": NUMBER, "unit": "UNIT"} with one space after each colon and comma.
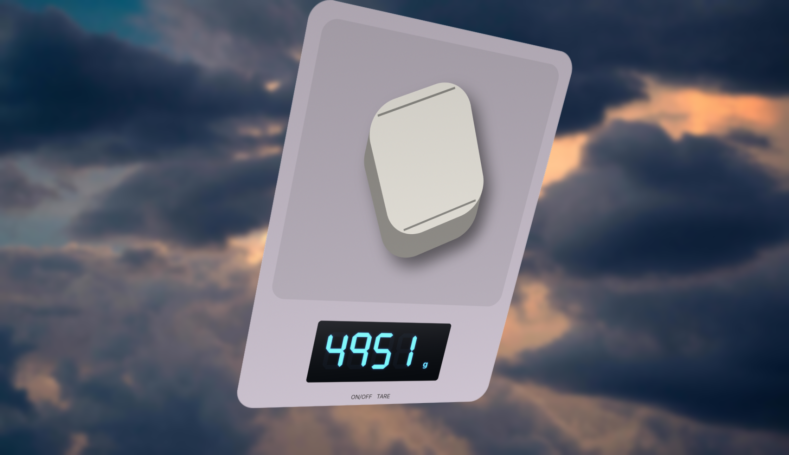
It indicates {"value": 4951, "unit": "g"}
